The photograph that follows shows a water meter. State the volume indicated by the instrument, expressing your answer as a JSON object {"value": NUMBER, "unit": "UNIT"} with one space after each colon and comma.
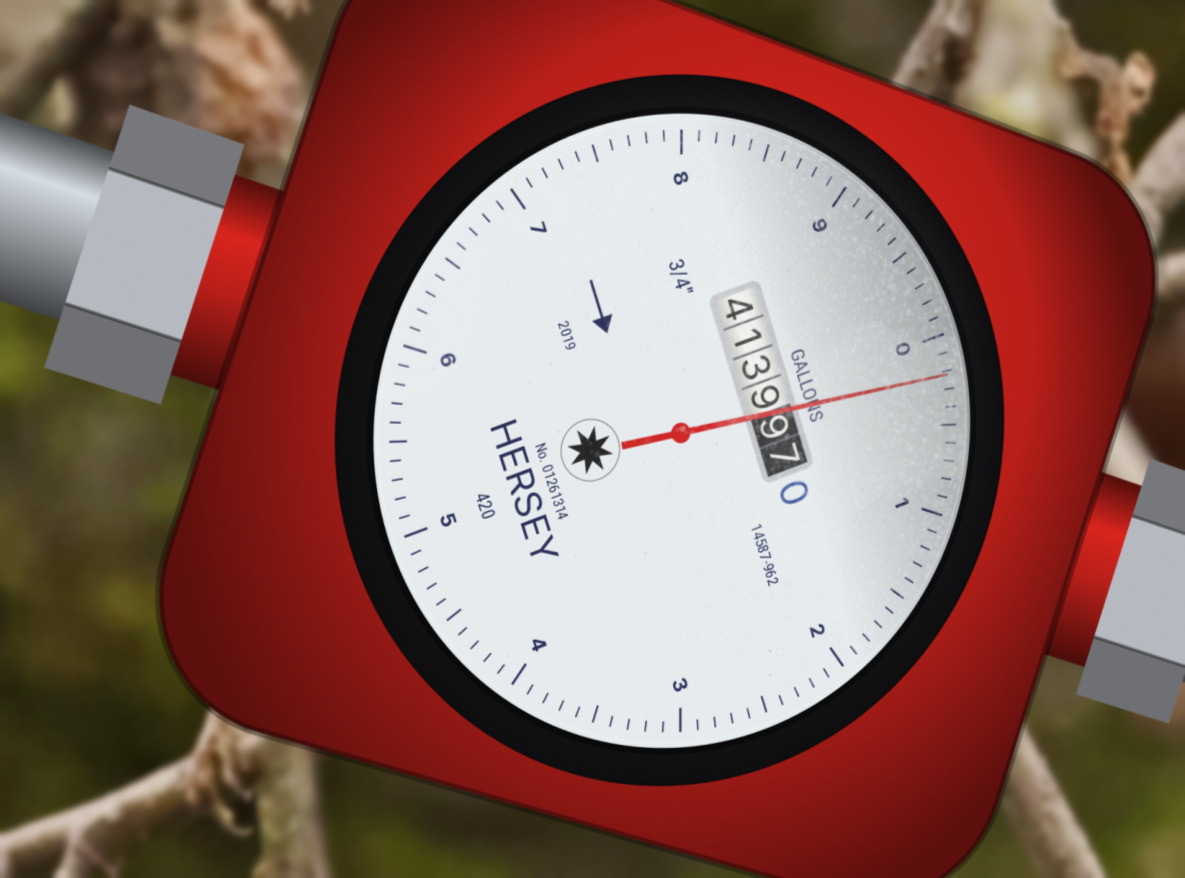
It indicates {"value": 4139970.2, "unit": "gal"}
